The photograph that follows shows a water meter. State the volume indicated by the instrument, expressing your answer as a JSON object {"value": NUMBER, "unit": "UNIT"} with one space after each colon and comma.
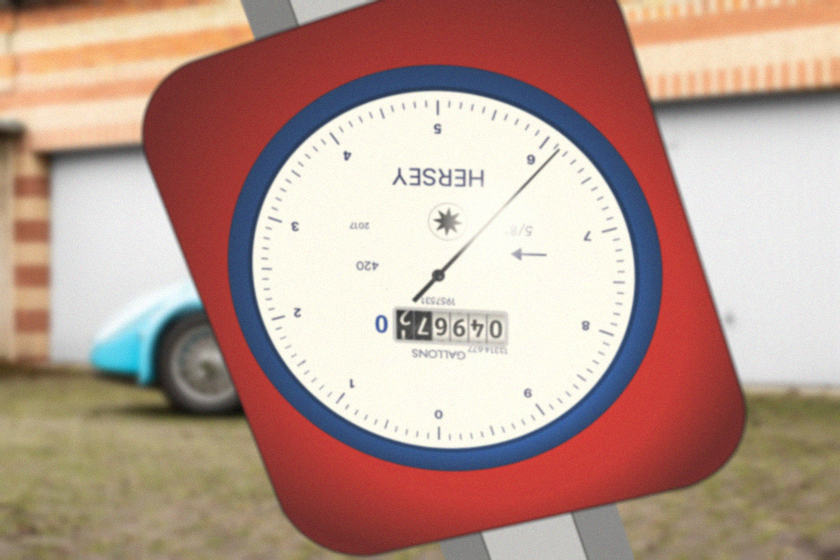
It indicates {"value": 496716.1, "unit": "gal"}
